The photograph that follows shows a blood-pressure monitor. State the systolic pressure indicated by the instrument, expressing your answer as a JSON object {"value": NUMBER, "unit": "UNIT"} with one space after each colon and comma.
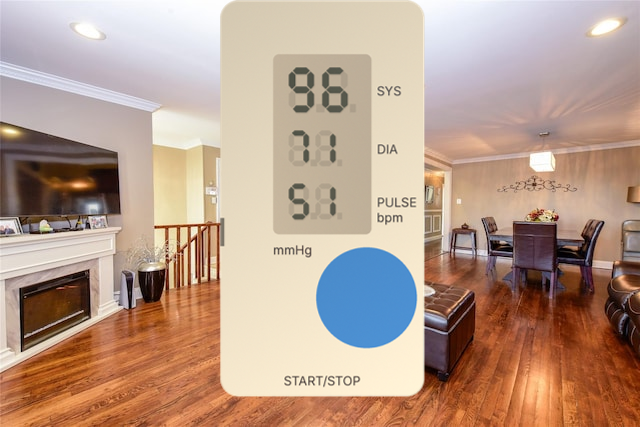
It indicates {"value": 96, "unit": "mmHg"}
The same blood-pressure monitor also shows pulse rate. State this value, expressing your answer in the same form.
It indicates {"value": 51, "unit": "bpm"}
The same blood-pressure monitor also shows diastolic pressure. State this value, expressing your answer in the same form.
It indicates {"value": 71, "unit": "mmHg"}
